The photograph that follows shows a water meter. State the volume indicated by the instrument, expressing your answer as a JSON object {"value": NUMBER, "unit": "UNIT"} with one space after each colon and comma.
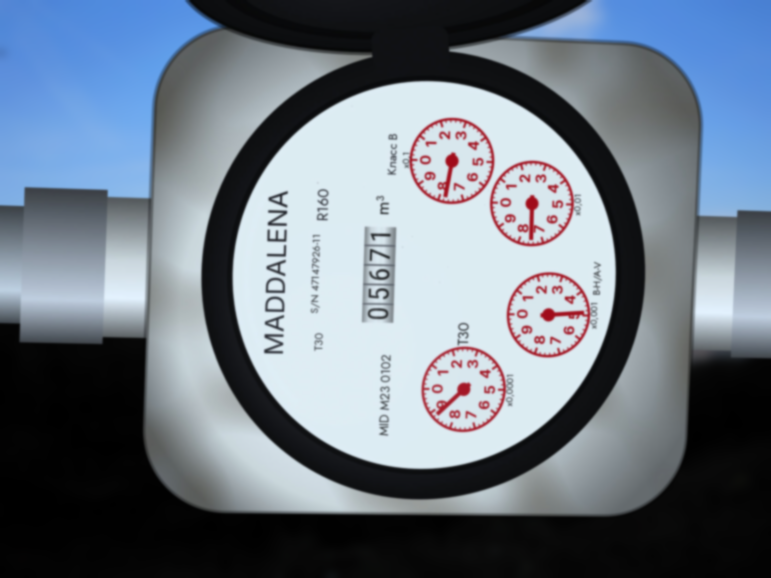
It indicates {"value": 5671.7748, "unit": "m³"}
